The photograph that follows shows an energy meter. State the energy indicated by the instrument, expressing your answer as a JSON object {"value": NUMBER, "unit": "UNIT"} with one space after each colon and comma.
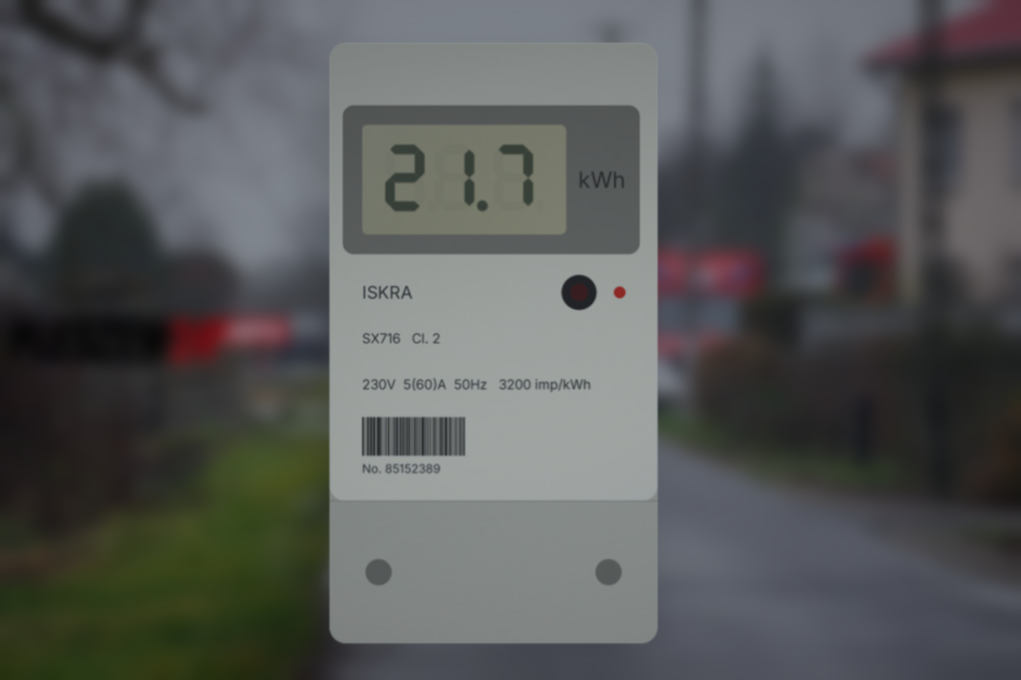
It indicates {"value": 21.7, "unit": "kWh"}
